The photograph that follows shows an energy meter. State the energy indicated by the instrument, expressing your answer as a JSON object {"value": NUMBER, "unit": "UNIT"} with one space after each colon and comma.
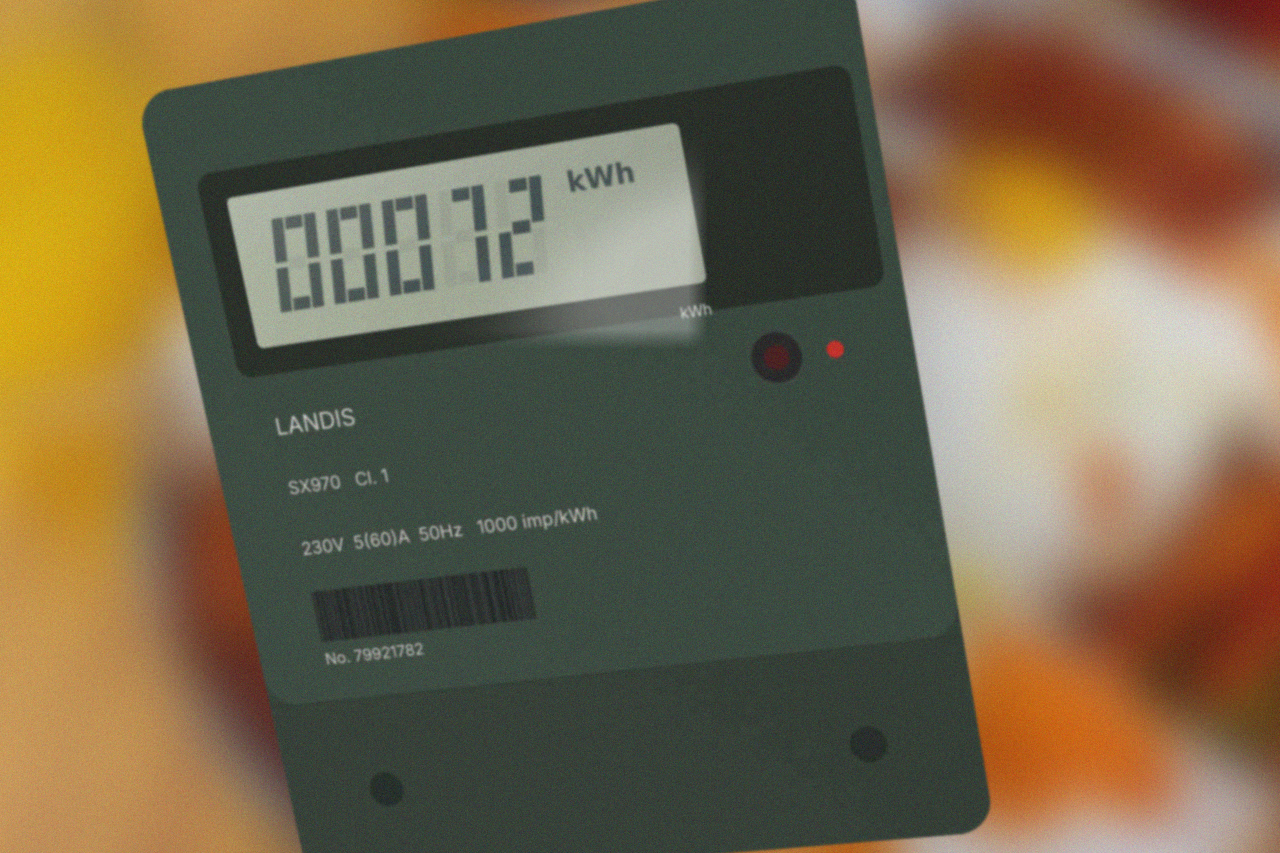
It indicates {"value": 72, "unit": "kWh"}
